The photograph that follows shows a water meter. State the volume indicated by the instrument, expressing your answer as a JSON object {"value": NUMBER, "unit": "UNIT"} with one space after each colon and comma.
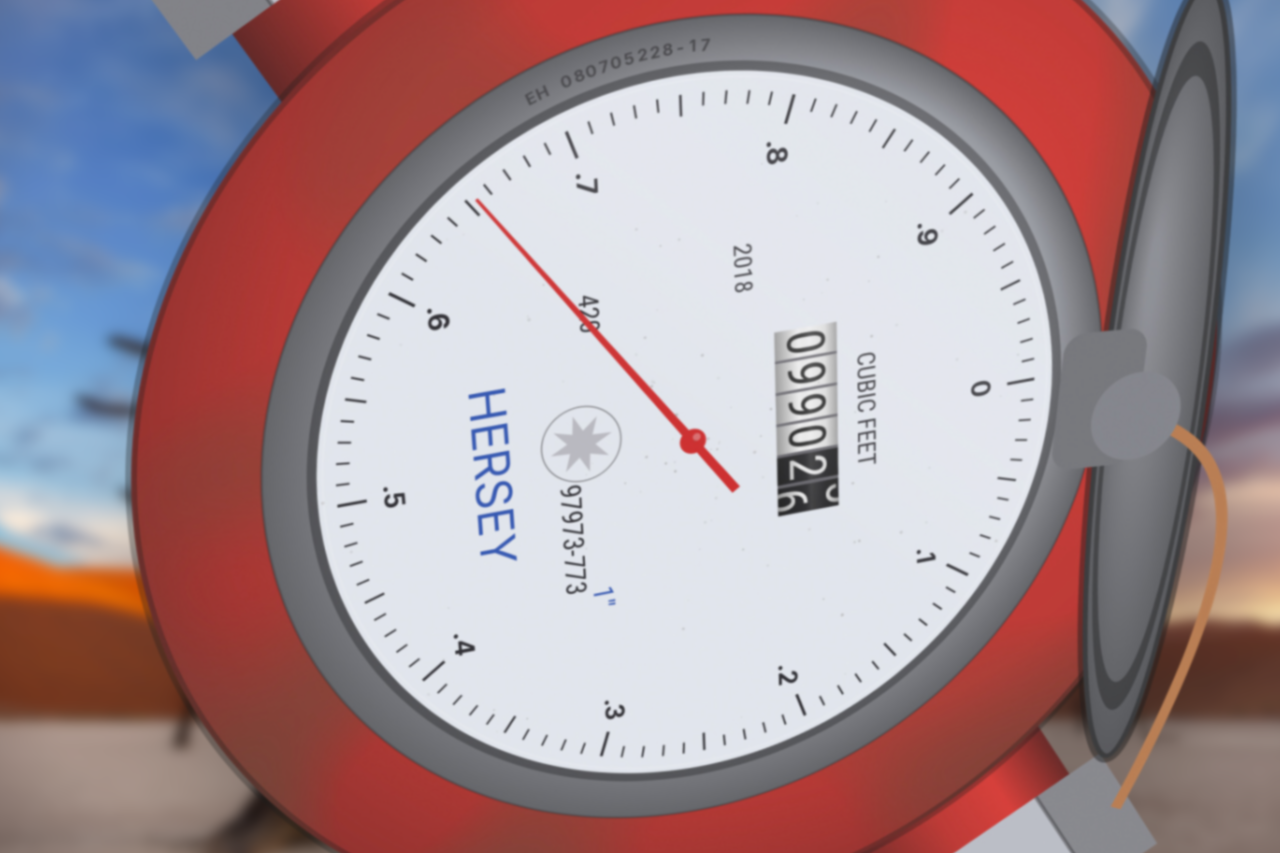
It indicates {"value": 99025.65, "unit": "ft³"}
